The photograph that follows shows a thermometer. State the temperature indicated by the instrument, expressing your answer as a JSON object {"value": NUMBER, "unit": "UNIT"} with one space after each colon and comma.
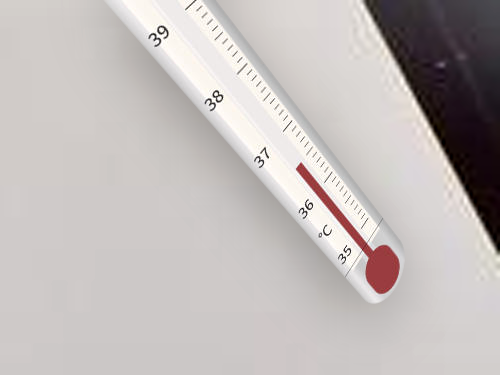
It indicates {"value": 36.5, "unit": "°C"}
